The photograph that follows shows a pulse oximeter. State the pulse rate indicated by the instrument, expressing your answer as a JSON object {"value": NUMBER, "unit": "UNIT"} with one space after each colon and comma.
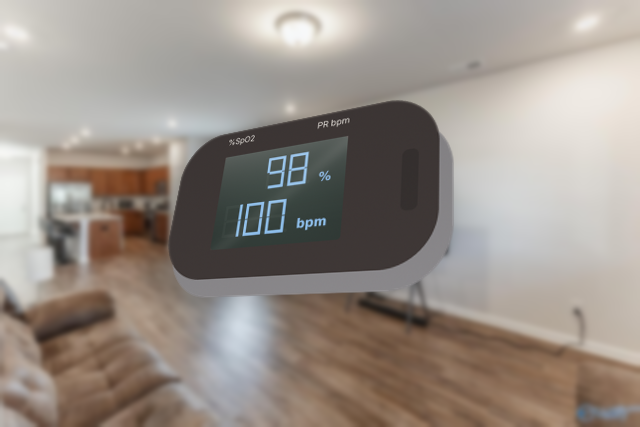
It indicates {"value": 100, "unit": "bpm"}
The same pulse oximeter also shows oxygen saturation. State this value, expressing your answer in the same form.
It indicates {"value": 98, "unit": "%"}
